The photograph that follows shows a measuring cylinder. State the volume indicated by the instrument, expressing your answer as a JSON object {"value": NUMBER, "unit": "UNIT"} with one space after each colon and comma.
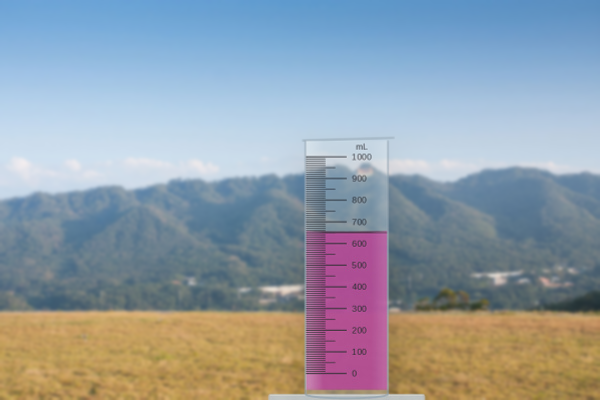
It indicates {"value": 650, "unit": "mL"}
